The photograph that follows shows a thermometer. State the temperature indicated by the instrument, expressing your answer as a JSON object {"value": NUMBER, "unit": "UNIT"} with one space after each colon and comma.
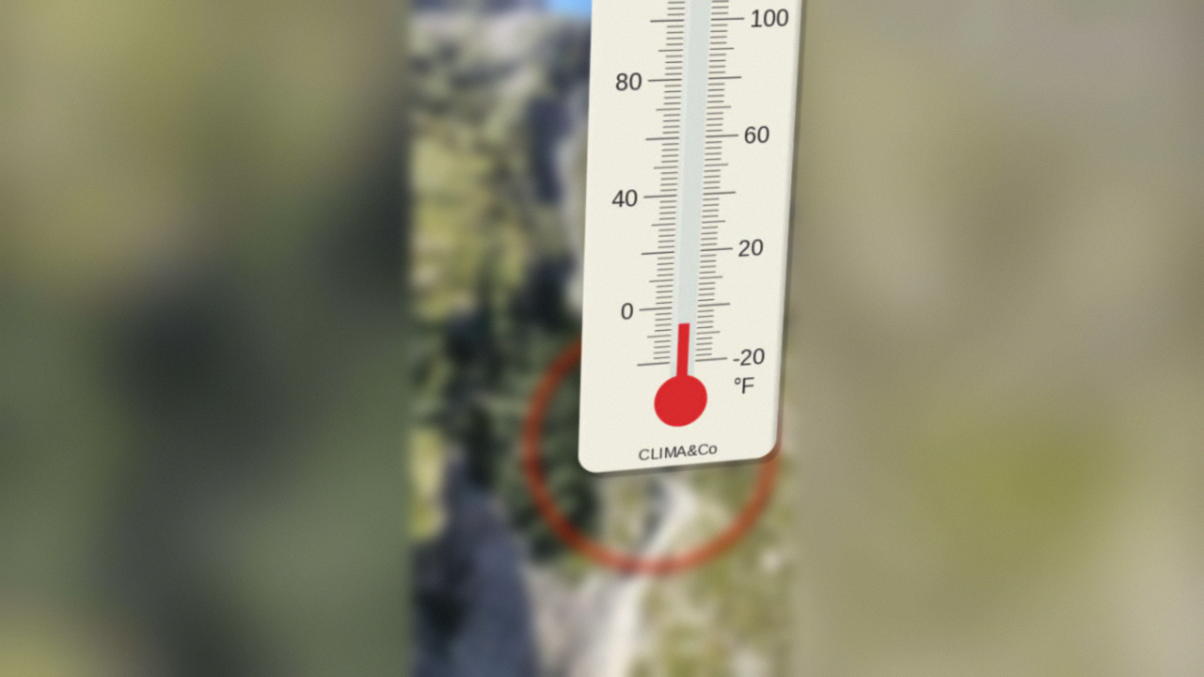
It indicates {"value": -6, "unit": "°F"}
